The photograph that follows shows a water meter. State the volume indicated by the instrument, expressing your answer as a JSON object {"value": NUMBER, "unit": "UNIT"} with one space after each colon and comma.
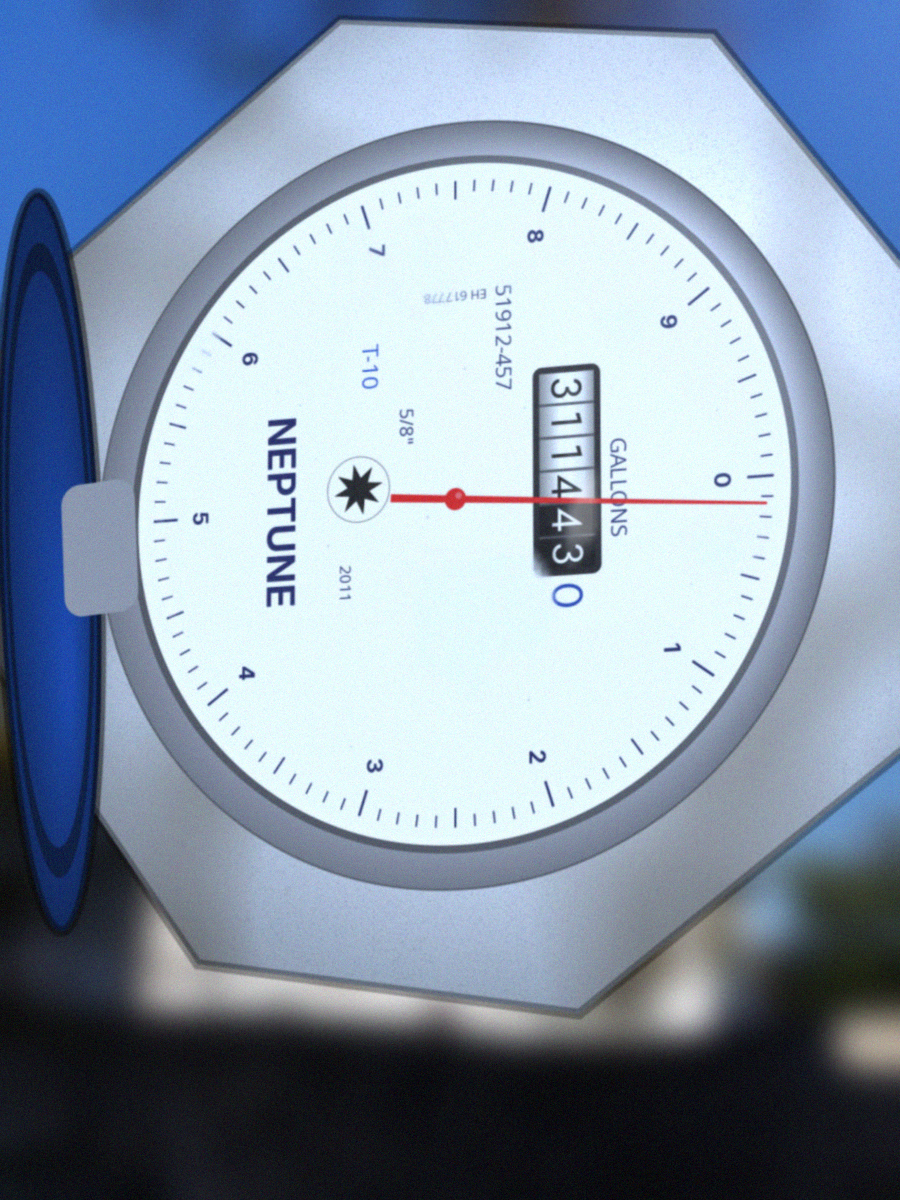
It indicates {"value": 3114430.1, "unit": "gal"}
